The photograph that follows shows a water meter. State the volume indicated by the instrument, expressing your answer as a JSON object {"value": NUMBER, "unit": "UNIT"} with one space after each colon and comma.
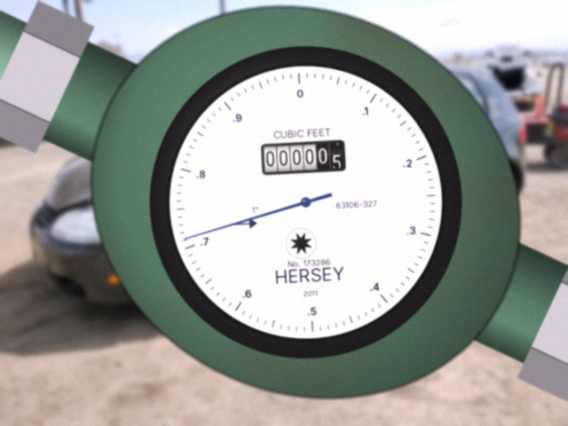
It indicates {"value": 4.71, "unit": "ft³"}
